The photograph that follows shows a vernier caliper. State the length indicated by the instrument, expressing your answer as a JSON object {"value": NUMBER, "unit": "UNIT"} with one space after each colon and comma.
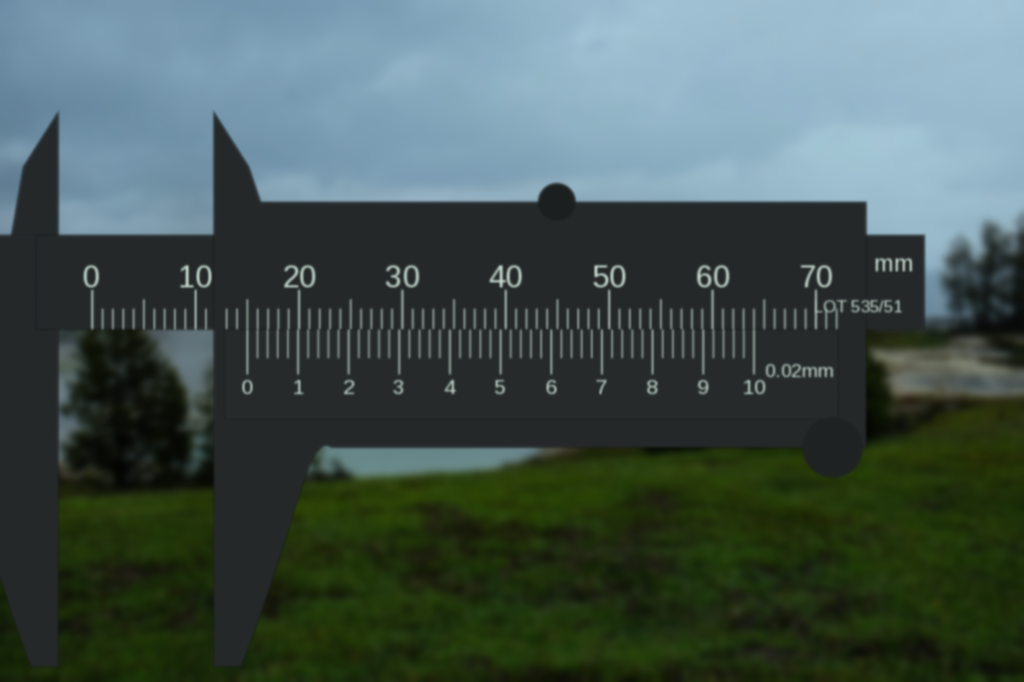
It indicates {"value": 15.0, "unit": "mm"}
